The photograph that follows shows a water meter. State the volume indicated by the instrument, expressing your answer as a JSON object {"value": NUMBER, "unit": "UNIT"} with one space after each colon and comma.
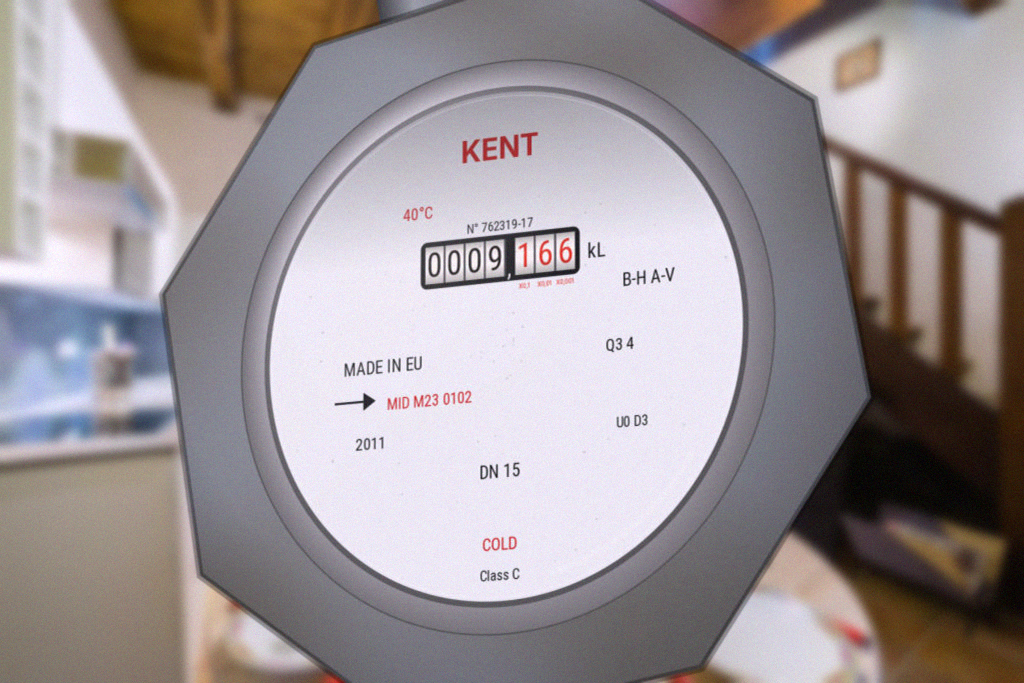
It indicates {"value": 9.166, "unit": "kL"}
